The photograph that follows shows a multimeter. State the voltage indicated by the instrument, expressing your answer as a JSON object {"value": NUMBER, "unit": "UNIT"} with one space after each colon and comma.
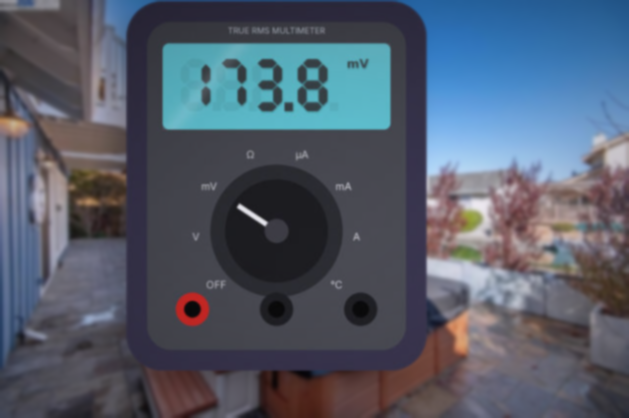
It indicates {"value": 173.8, "unit": "mV"}
